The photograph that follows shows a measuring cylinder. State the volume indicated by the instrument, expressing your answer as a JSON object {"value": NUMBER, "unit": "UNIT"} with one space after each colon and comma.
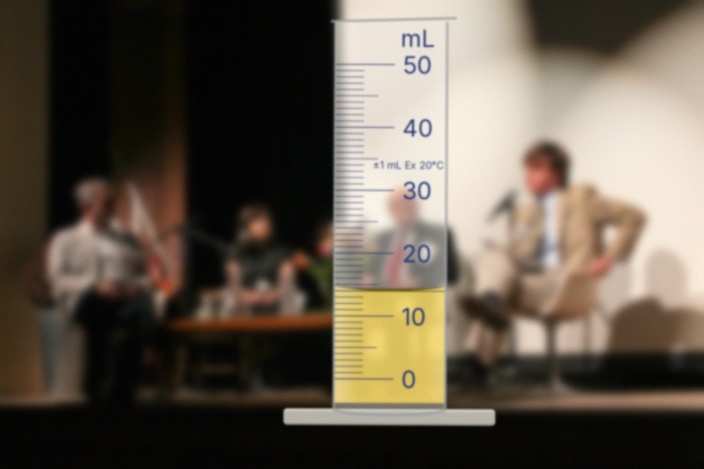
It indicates {"value": 14, "unit": "mL"}
